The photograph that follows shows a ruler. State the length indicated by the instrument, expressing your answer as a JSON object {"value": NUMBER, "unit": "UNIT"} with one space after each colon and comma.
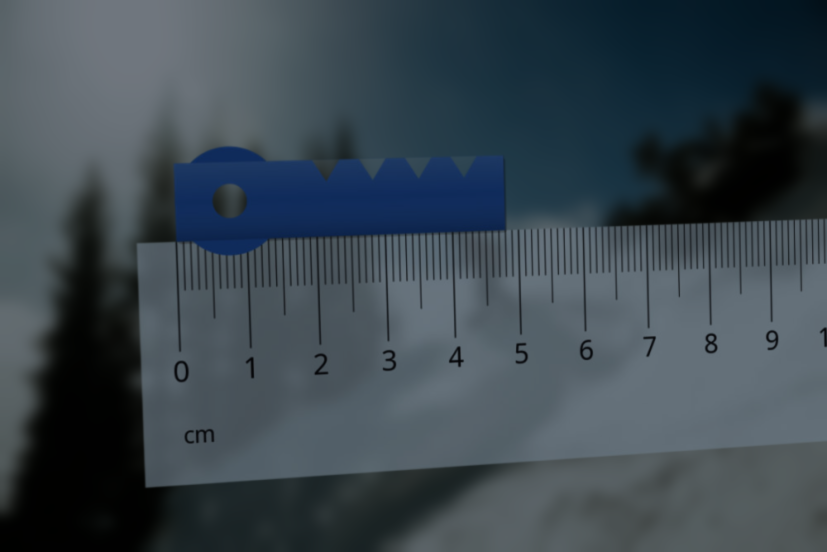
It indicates {"value": 4.8, "unit": "cm"}
